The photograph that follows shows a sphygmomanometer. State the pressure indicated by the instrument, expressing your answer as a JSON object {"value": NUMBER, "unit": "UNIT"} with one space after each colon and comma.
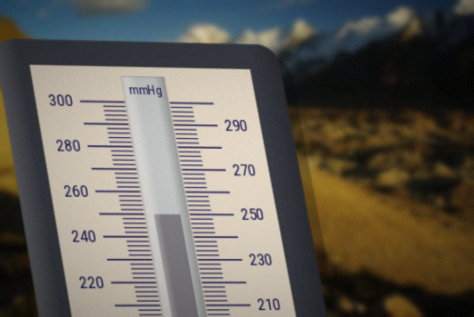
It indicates {"value": 250, "unit": "mmHg"}
